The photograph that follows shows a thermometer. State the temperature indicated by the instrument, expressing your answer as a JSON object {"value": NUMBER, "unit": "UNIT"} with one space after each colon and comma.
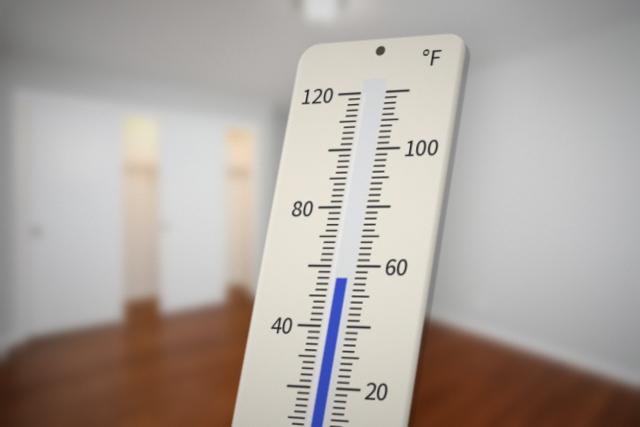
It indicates {"value": 56, "unit": "°F"}
